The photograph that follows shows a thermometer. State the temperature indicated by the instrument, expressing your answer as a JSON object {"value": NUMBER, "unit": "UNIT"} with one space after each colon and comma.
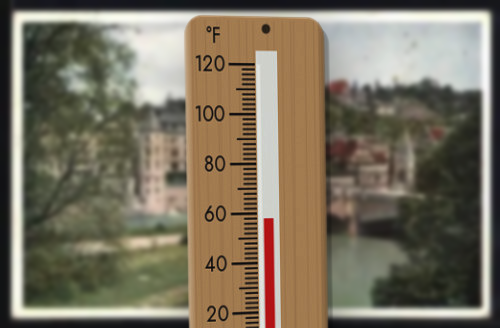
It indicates {"value": 58, "unit": "°F"}
